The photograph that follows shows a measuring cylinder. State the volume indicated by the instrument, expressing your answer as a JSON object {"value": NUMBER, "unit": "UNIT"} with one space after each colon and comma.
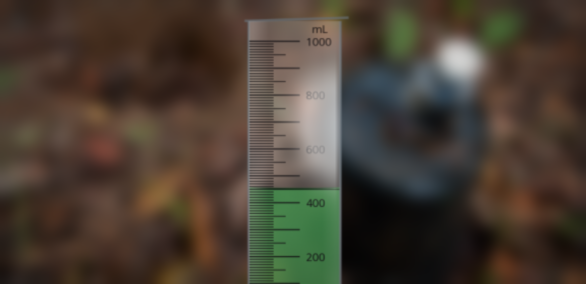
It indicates {"value": 450, "unit": "mL"}
